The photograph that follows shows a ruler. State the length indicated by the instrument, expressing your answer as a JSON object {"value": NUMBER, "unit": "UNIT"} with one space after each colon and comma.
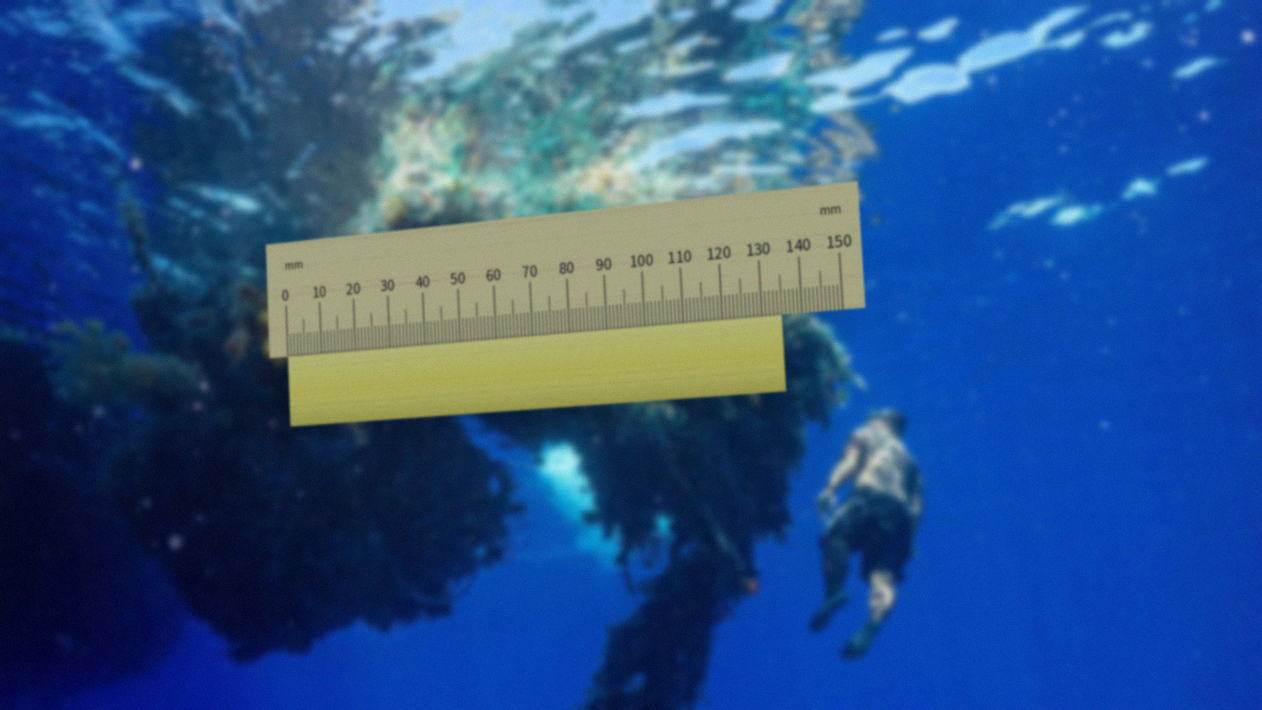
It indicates {"value": 135, "unit": "mm"}
